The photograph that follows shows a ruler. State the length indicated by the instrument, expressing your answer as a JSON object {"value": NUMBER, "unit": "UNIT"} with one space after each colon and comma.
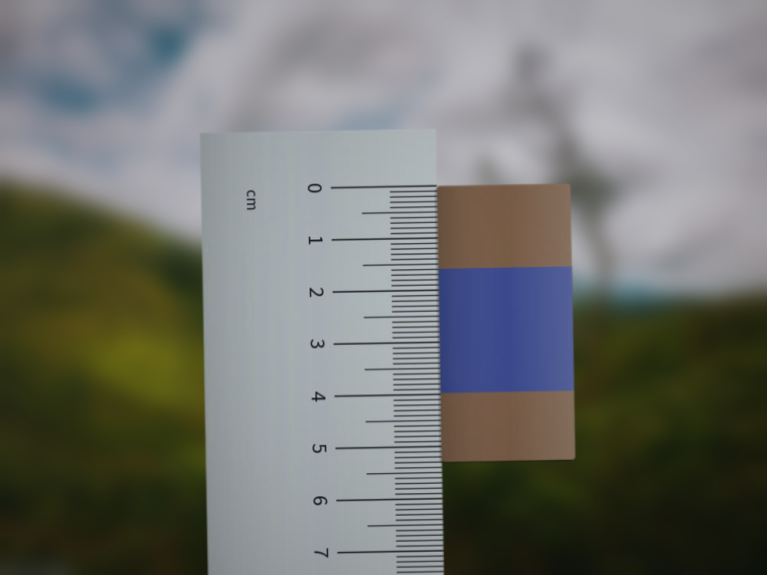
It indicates {"value": 5.3, "unit": "cm"}
